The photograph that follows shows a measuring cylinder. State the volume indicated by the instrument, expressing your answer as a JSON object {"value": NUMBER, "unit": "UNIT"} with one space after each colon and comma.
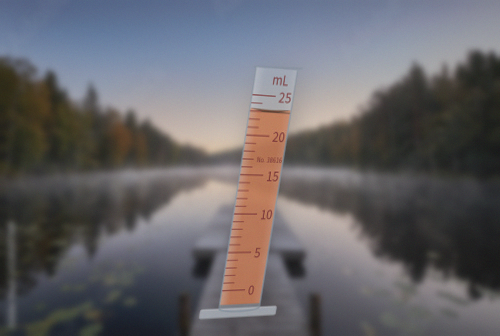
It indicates {"value": 23, "unit": "mL"}
